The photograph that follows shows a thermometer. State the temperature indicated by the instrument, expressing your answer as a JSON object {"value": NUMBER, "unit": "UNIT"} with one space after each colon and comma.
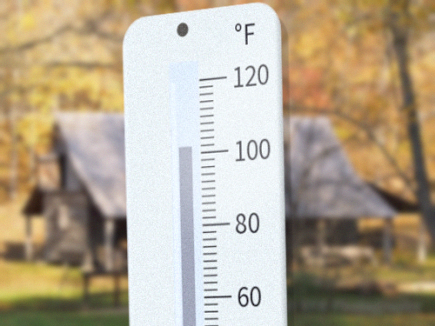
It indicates {"value": 102, "unit": "°F"}
